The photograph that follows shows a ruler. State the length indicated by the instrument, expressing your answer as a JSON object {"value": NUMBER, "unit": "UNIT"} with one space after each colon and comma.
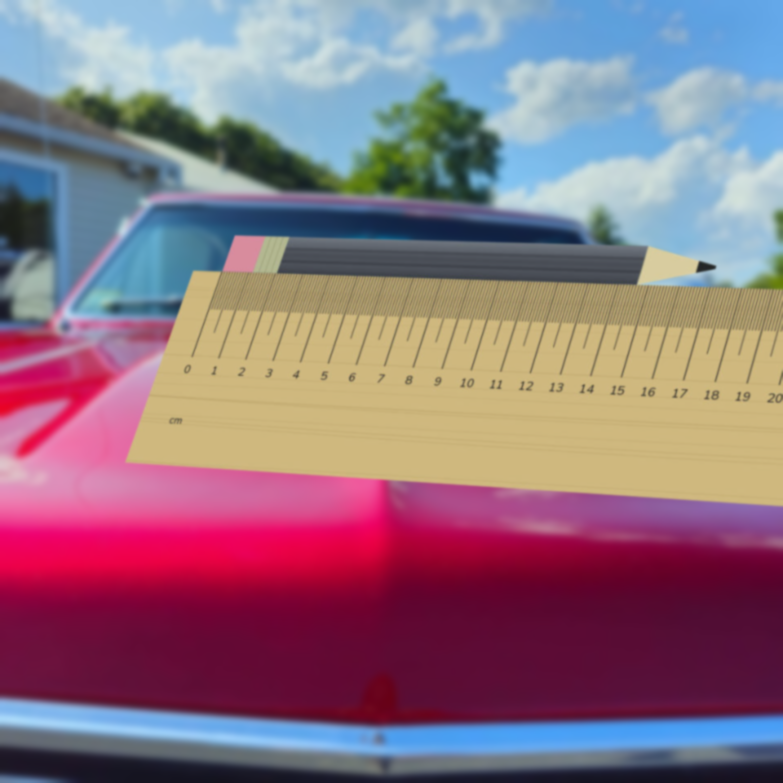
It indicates {"value": 17, "unit": "cm"}
